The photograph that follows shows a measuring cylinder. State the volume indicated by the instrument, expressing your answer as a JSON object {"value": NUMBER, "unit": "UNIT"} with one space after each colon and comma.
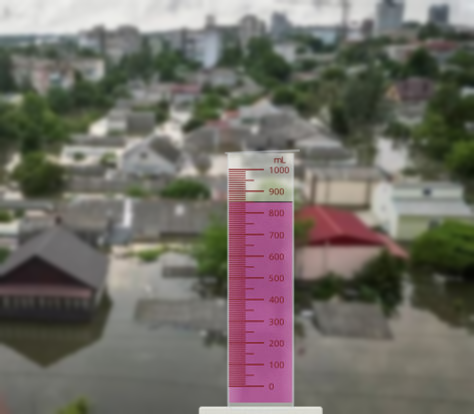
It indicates {"value": 850, "unit": "mL"}
